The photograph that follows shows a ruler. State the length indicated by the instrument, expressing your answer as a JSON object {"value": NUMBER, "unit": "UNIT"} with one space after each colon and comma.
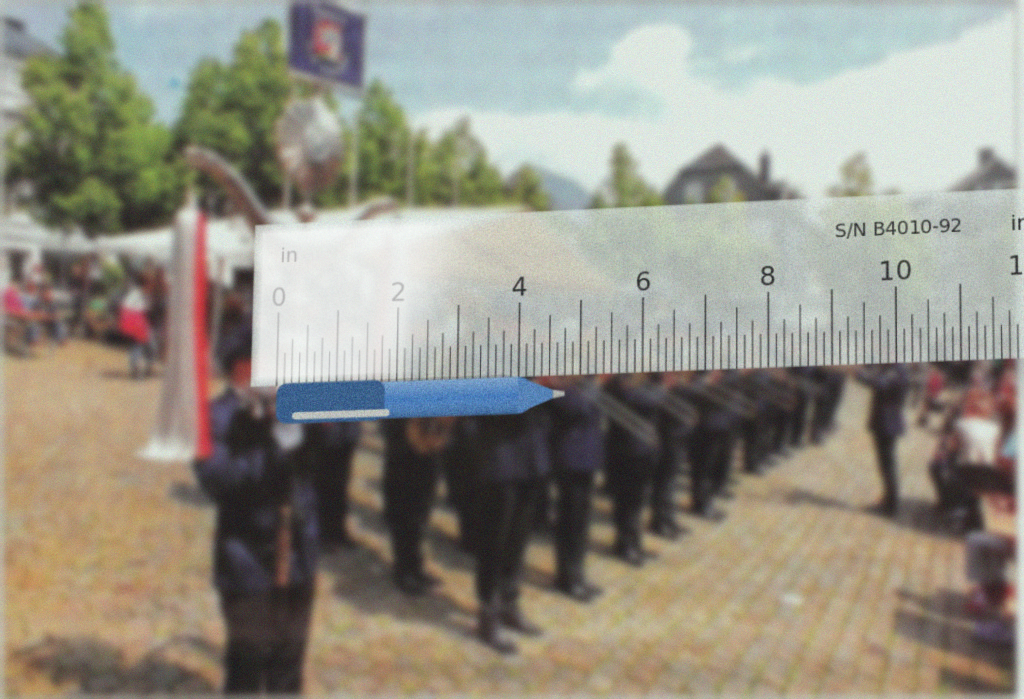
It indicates {"value": 4.75, "unit": "in"}
